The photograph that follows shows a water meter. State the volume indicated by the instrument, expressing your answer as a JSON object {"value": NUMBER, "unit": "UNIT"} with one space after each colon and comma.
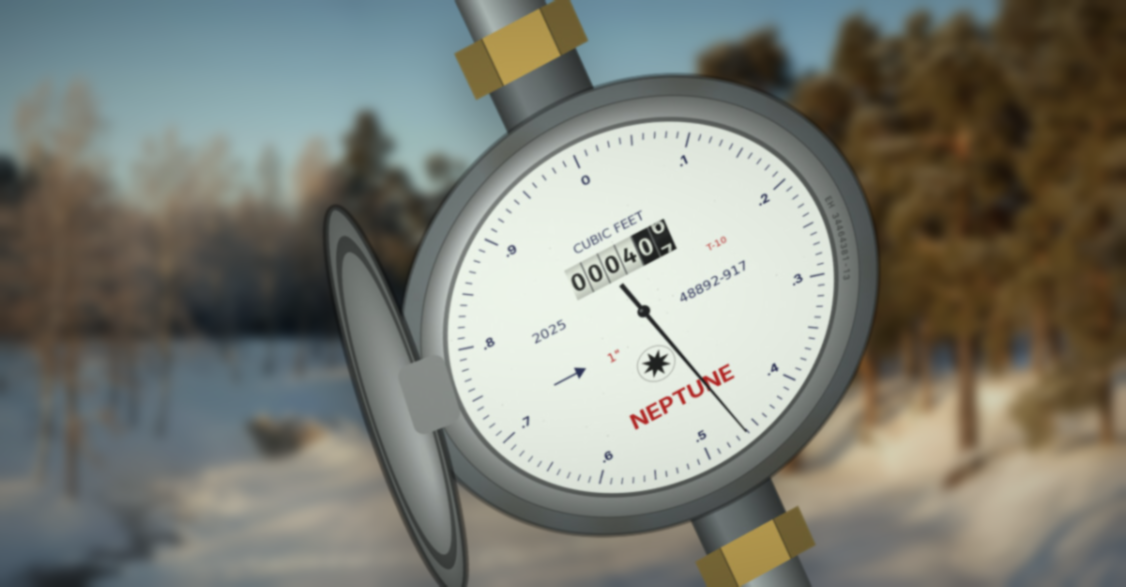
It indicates {"value": 406.46, "unit": "ft³"}
